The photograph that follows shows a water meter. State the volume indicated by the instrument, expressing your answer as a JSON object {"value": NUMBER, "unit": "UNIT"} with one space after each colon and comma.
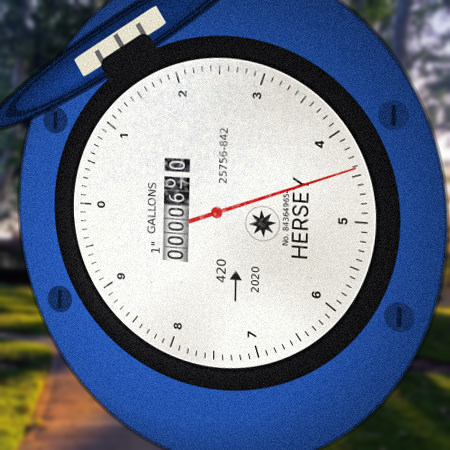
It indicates {"value": 664.4, "unit": "gal"}
